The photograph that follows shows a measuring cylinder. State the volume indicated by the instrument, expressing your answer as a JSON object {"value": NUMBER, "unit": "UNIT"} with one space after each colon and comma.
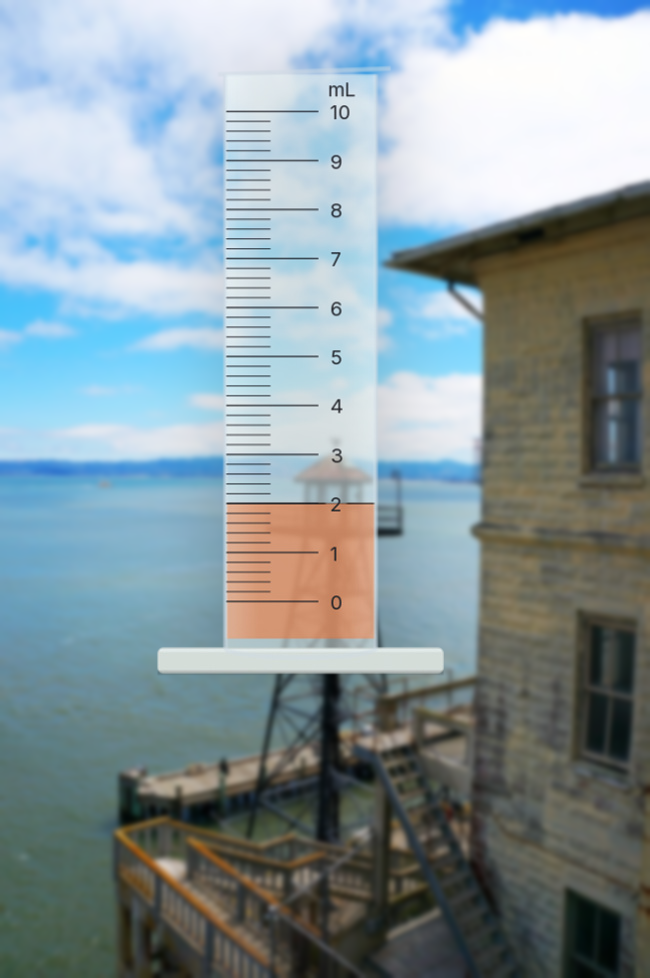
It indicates {"value": 2, "unit": "mL"}
